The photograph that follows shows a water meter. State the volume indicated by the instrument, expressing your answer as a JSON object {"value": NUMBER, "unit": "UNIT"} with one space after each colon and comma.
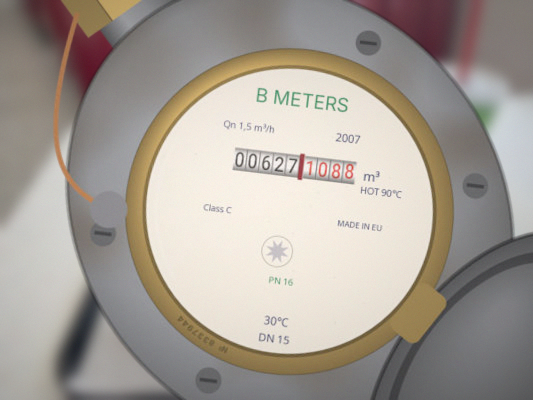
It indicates {"value": 627.1088, "unit": "m³"}
